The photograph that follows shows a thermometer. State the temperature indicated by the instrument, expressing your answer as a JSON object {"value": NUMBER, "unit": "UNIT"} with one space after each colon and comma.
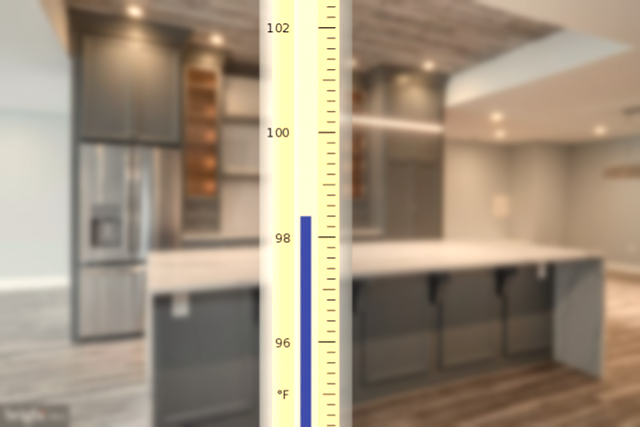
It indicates {"value": 98.4, "unit": "°F"}
